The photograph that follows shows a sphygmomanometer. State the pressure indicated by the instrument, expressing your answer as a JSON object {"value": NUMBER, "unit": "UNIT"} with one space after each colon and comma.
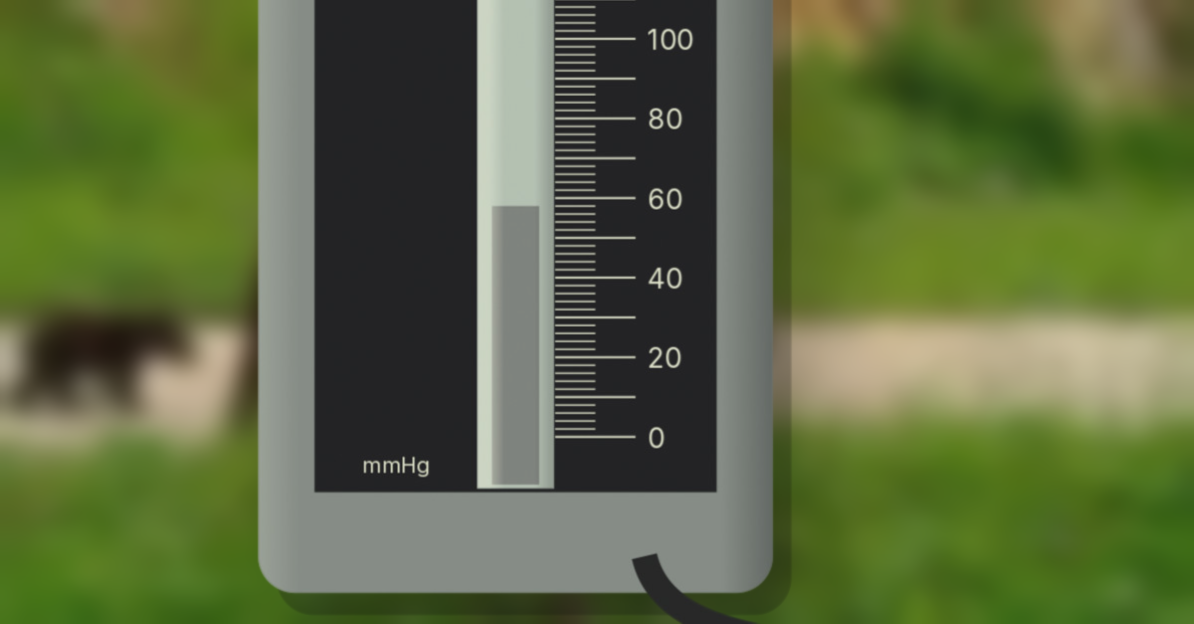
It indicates {"value": 58, "unit": "mmHg"}
